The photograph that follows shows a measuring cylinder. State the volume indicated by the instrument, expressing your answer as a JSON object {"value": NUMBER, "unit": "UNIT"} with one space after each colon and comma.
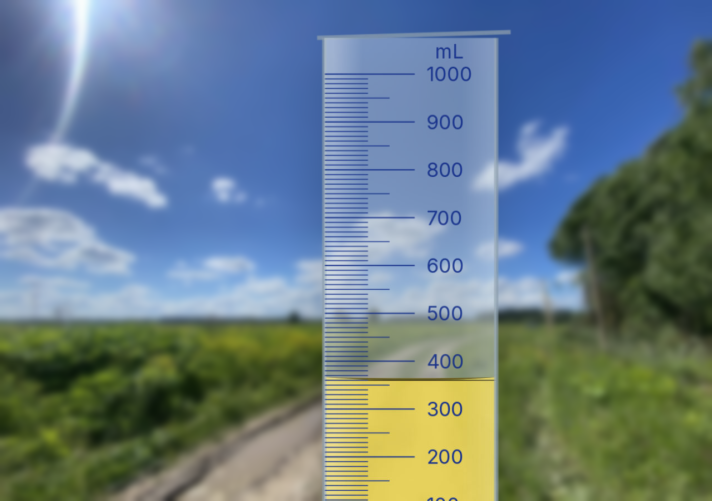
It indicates {"value": 360, "unit": "mL"}
